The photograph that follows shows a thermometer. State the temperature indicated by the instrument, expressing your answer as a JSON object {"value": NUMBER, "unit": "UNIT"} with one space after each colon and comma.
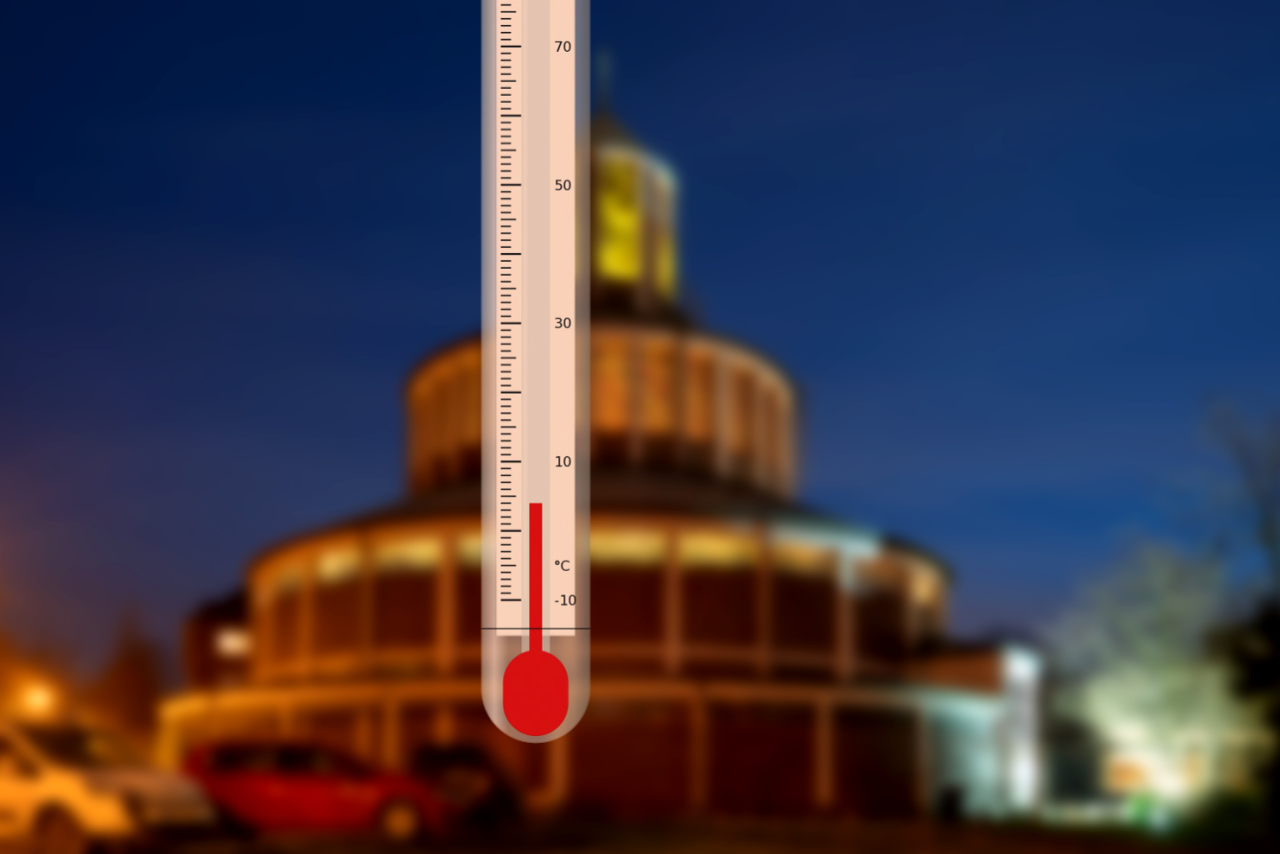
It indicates {"value": 4, "unit": "°C"}
